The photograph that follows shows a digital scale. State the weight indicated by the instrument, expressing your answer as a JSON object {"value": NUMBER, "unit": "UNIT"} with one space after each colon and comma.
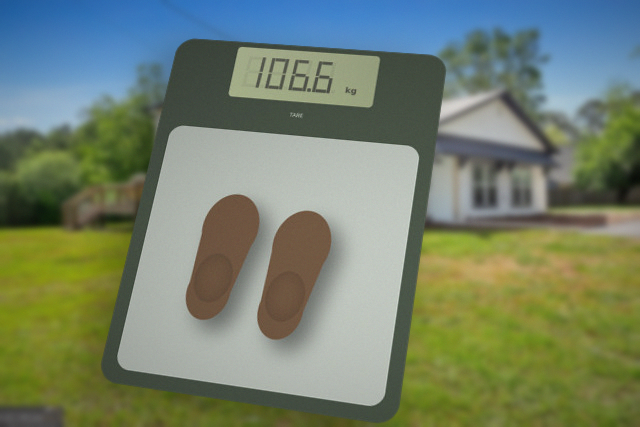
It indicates {"value": 106.6, "unit": "kg"}
